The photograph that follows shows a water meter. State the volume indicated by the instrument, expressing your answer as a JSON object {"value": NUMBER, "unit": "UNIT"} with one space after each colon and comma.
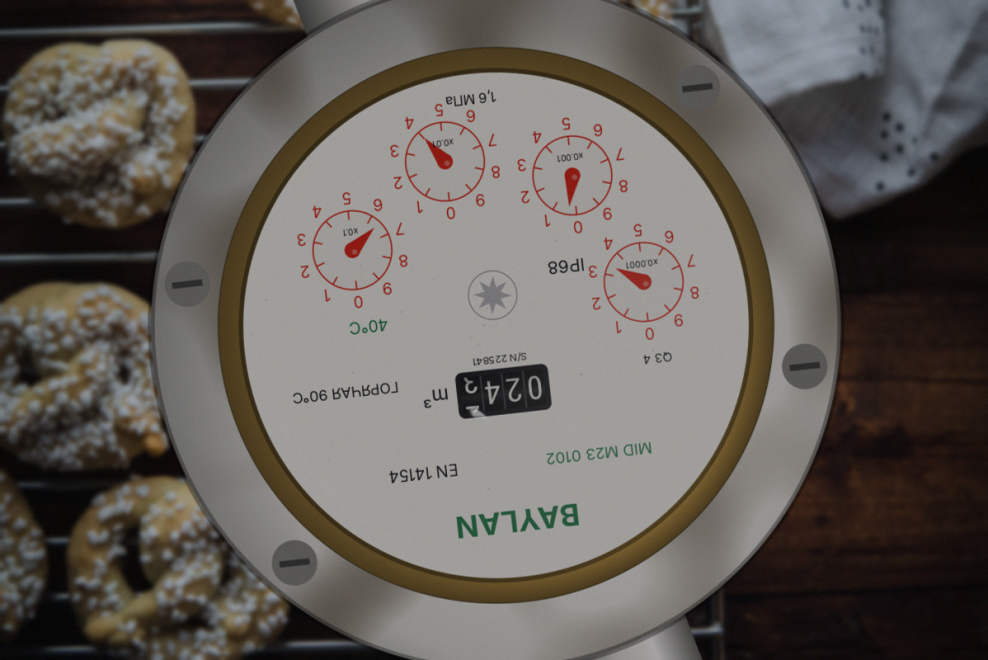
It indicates {"value": 242.6403, "unit": "m³"}
